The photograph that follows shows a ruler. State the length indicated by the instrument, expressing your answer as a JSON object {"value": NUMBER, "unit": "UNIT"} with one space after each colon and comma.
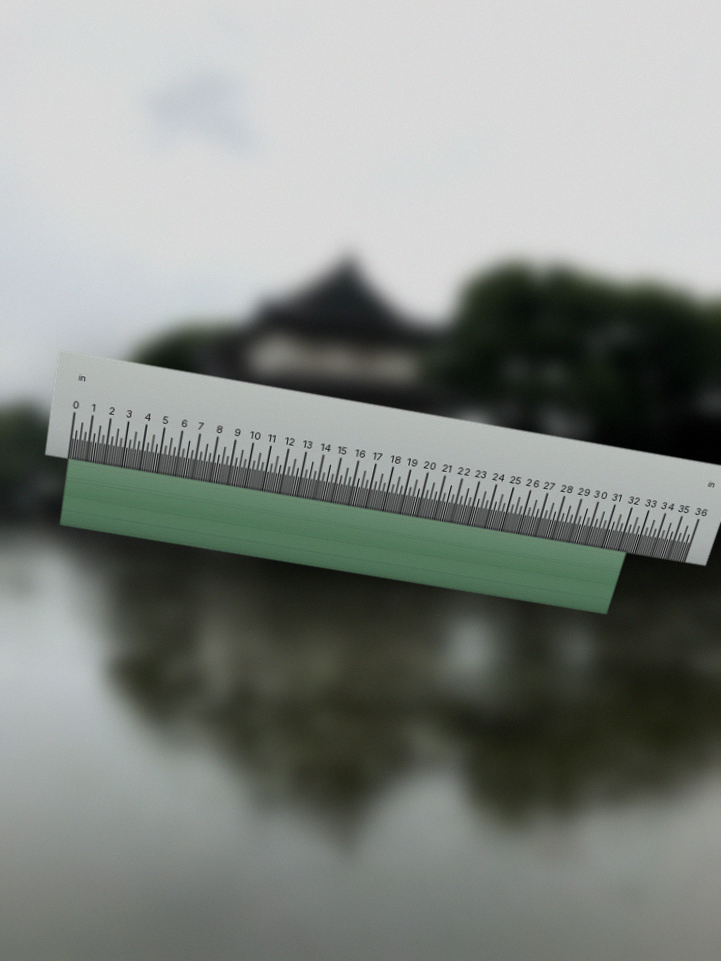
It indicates {"value": 32.5, "unit": "in"}
